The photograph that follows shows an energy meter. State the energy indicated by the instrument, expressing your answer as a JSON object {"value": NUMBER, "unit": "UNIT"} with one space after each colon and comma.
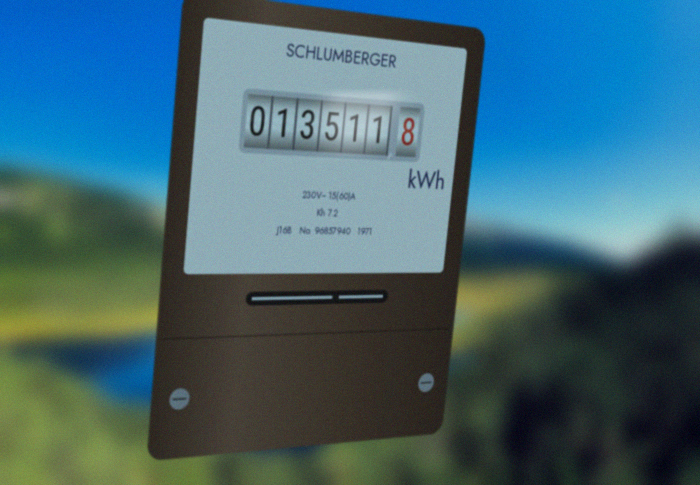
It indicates {"value": 13511.8, "unit": "kWh"}
